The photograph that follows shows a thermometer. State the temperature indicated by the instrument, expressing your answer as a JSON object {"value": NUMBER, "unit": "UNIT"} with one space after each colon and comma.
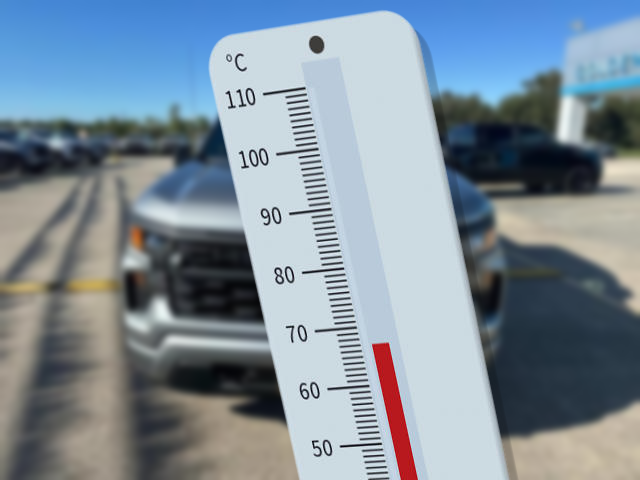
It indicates {"value": 67, "unit": "°C"}
